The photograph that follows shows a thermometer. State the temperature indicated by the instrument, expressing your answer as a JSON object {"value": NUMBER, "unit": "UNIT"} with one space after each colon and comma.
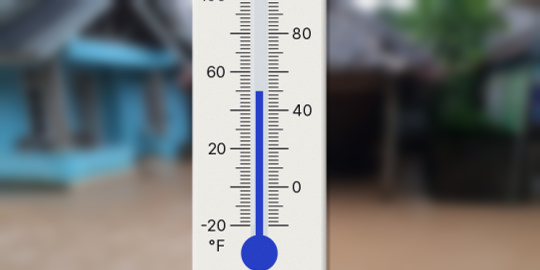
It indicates {"value": 50, "unit": "°F"}
